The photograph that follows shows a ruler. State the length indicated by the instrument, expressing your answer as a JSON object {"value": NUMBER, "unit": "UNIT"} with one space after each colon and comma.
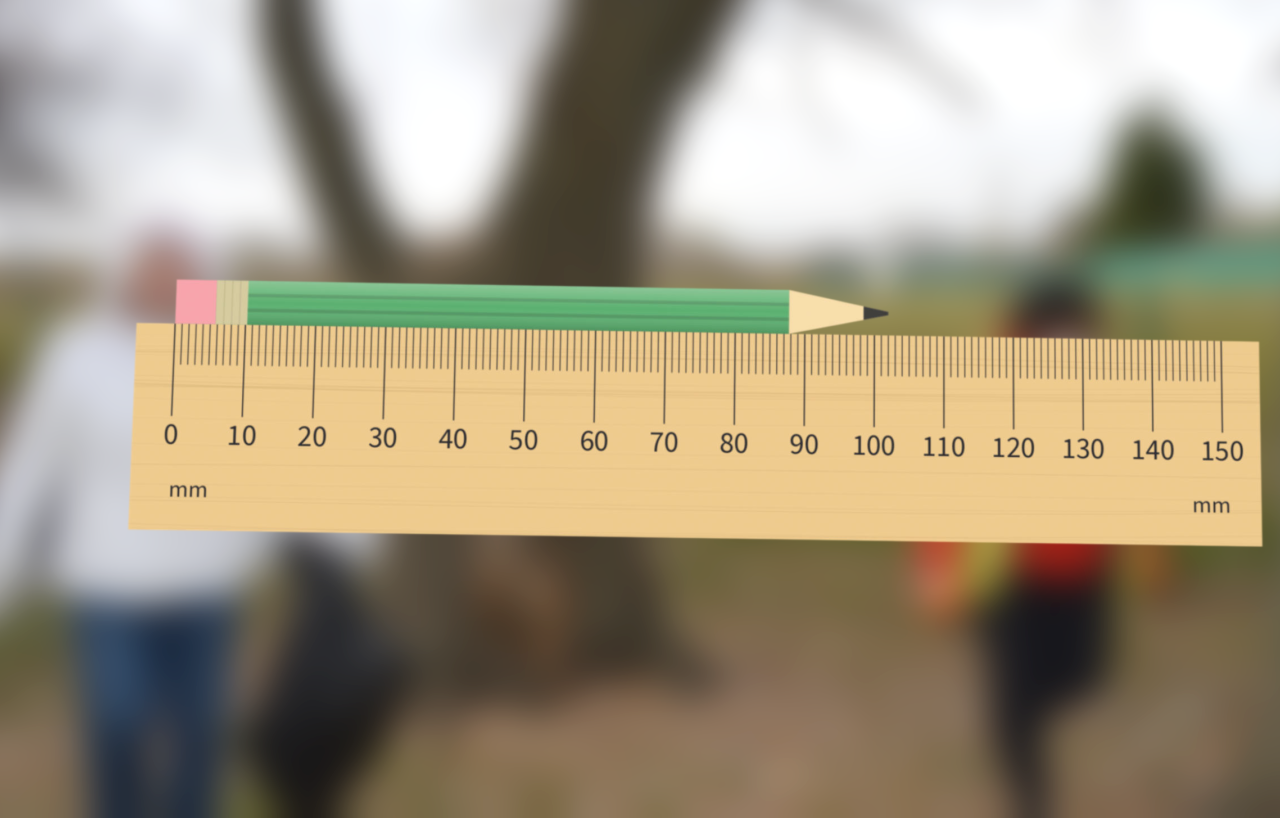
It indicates {"value": 102, "unit": "mm"}
